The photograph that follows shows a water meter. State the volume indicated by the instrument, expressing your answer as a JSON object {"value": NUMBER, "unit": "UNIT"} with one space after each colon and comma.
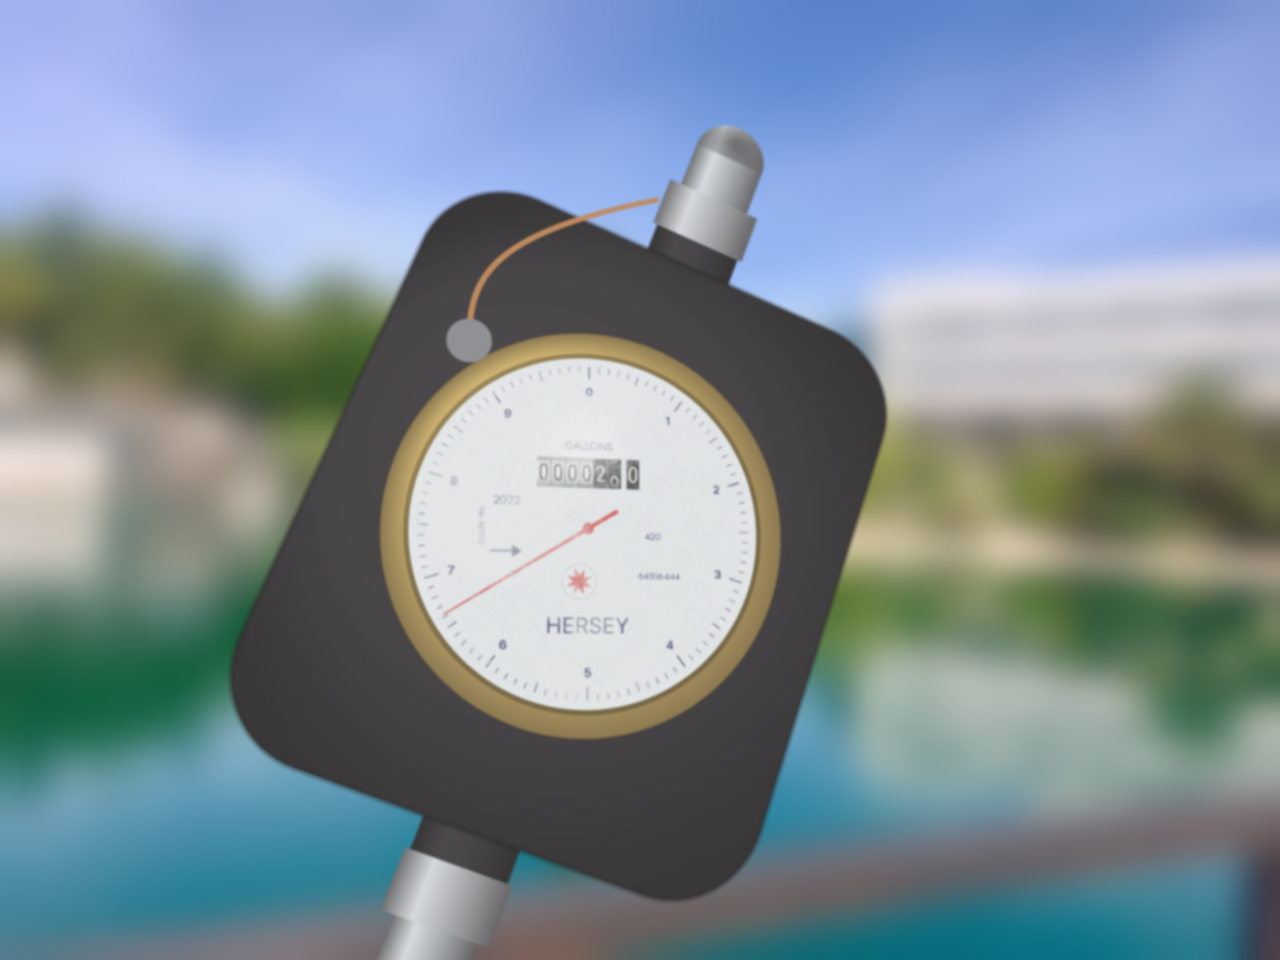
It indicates {"value": 286.6, "unit": "gal"}
